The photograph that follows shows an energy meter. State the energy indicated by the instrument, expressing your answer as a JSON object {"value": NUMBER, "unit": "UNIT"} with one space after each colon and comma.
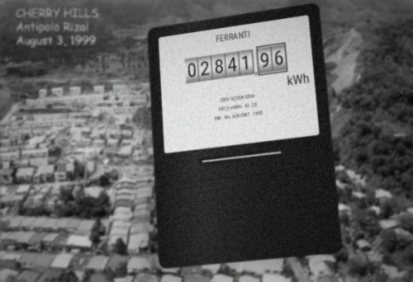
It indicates {"value": 2841.96, "unit": "kWh"}
